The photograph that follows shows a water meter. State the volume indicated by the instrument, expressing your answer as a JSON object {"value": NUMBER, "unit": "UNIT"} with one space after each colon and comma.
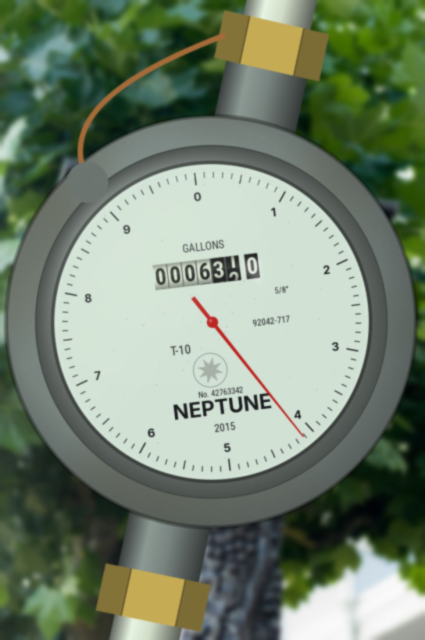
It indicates {"value": 6314.1, "unit": "gal"}
